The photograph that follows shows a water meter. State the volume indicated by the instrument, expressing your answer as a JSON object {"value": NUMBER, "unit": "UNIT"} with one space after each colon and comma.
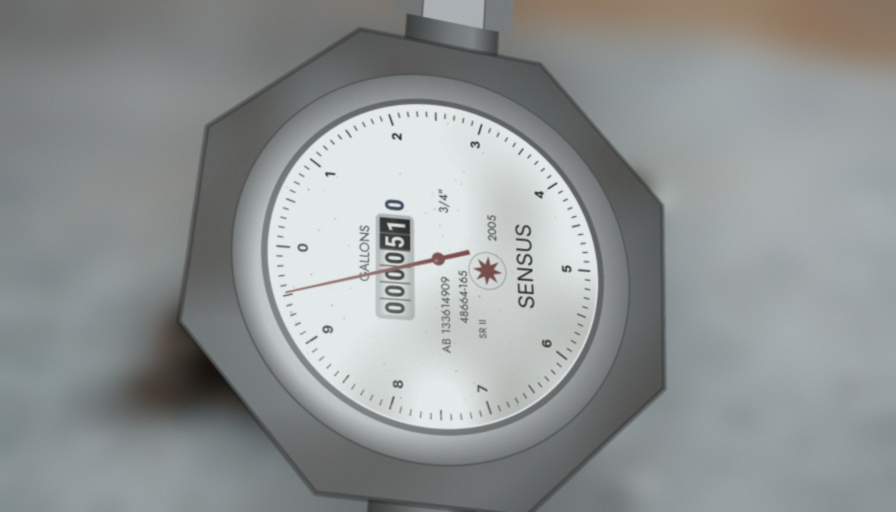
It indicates {"value": 509.5, "unit": "gal"}
